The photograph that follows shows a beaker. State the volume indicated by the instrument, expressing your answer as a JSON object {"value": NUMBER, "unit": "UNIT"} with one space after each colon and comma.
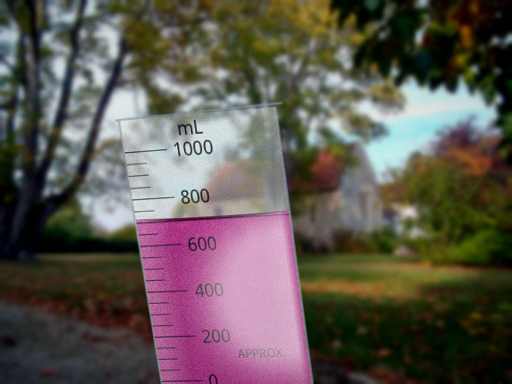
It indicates {"value": 700, "unit": "mL"}
